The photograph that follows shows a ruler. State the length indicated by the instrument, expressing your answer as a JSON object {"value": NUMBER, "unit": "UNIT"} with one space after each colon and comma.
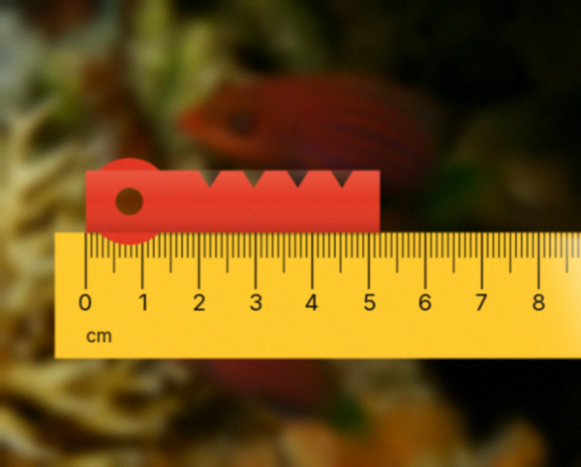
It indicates {"value": 5.2, "unit": "cm"}
